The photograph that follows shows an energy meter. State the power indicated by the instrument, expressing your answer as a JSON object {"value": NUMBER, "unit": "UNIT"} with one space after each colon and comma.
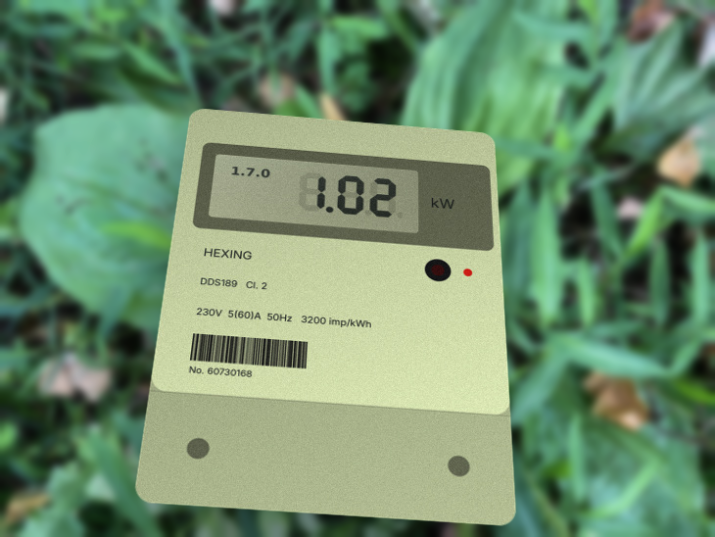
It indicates {"value": 1.02, "unit": "kW"}
